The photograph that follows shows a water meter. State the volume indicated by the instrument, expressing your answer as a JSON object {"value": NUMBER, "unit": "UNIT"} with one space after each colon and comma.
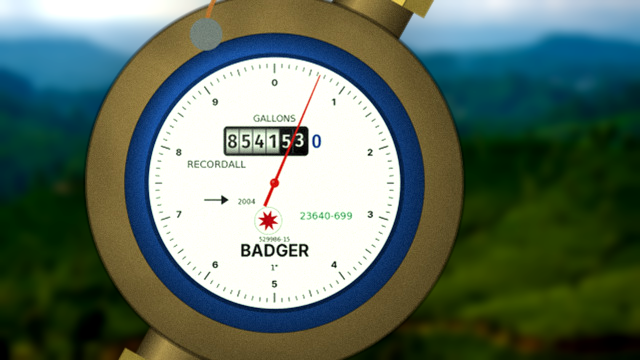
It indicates {"value": 8541530.6, "unit": "gal"}
